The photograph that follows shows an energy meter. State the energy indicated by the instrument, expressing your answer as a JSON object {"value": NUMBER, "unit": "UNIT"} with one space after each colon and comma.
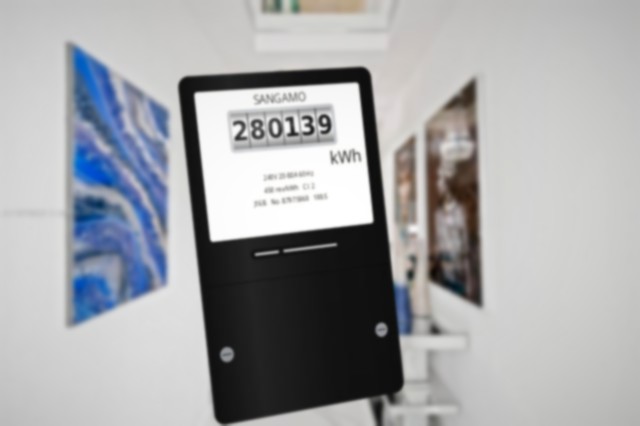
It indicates {"value": 280139, "unit": "kWh"}
